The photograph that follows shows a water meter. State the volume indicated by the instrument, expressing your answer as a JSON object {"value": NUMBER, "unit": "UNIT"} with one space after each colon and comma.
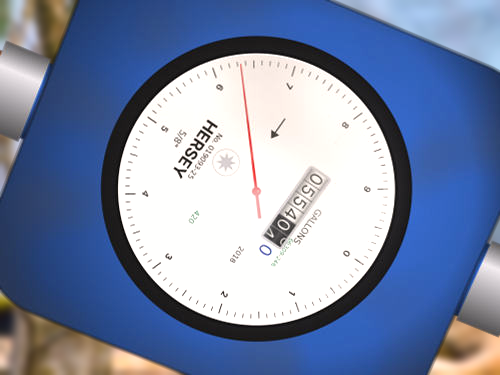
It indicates {"value": 554036.3, "unit": "gal"}
